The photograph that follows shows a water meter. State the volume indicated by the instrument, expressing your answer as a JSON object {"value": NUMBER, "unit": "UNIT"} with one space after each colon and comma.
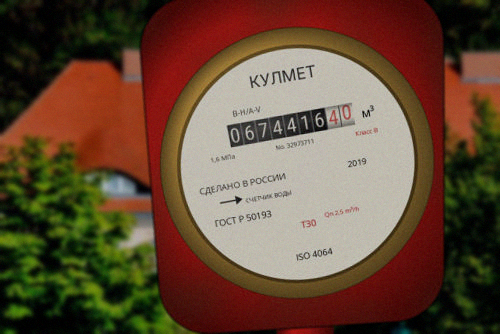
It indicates {"value": 674416.40, "unit": "m³"}
